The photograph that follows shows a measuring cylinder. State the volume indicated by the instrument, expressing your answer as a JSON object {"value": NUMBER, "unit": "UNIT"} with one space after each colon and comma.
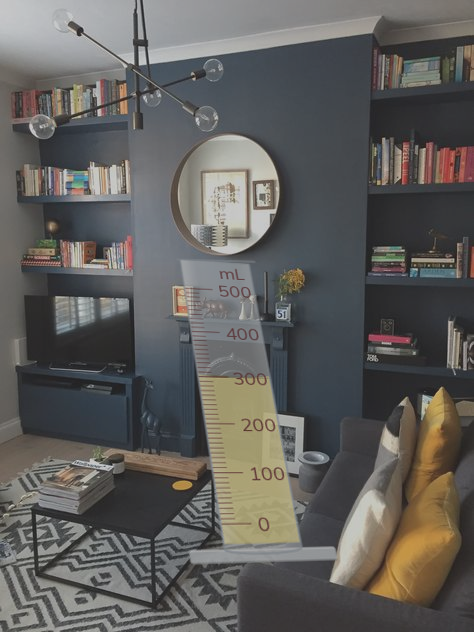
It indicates {"value": 300, "unit": "mL"}
